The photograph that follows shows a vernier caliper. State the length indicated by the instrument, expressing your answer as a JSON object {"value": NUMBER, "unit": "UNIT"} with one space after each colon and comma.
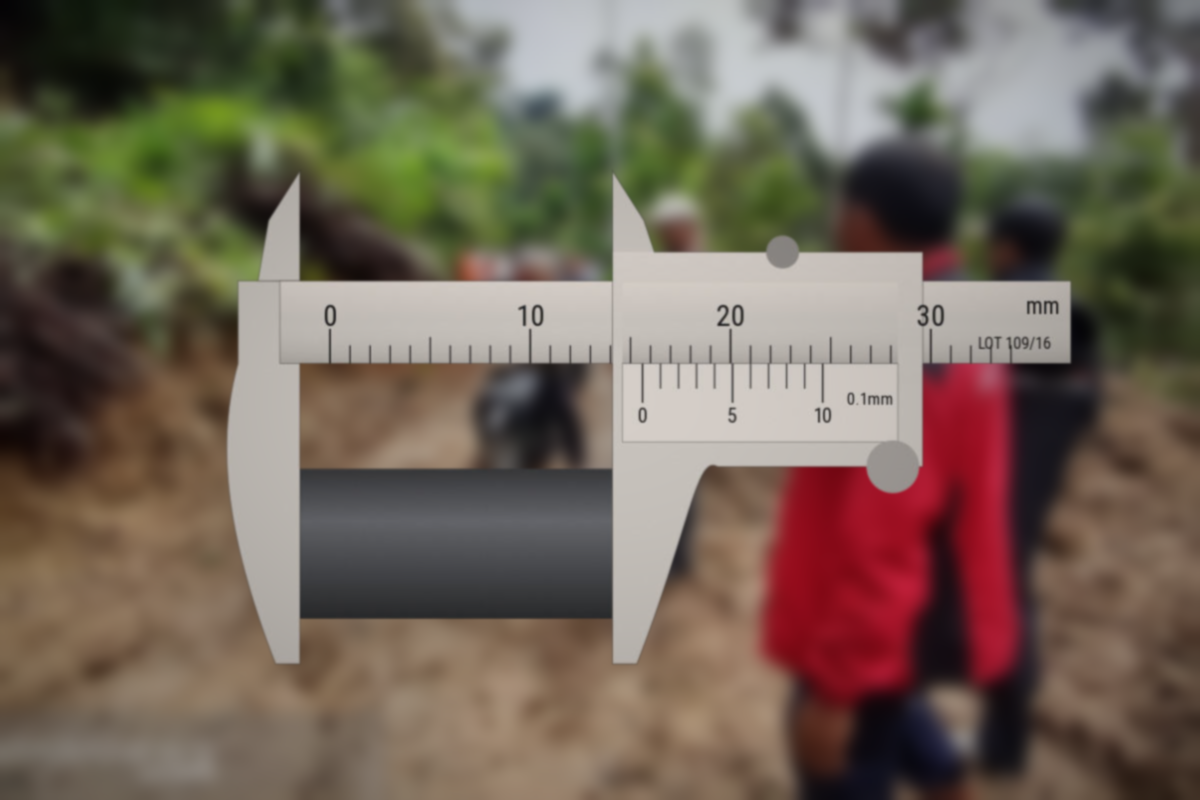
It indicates {"value": 15.6, "unit": "mm"}
